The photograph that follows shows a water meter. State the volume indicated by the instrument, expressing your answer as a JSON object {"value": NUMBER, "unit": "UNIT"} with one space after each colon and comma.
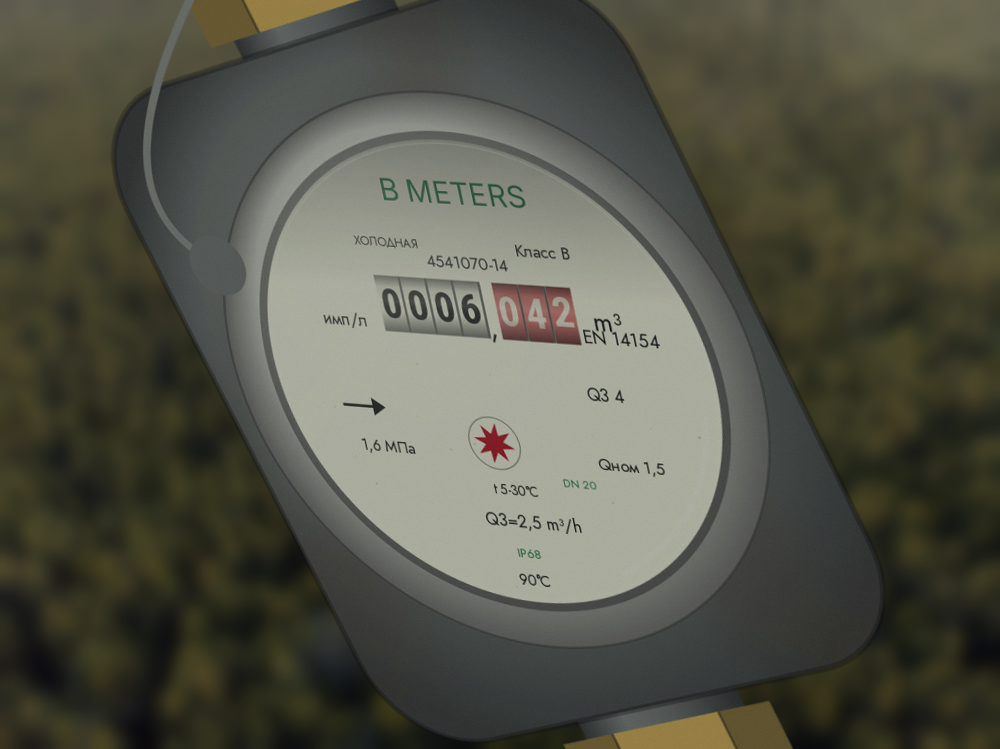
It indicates {"value": 6.042, "unit": "m³"}
